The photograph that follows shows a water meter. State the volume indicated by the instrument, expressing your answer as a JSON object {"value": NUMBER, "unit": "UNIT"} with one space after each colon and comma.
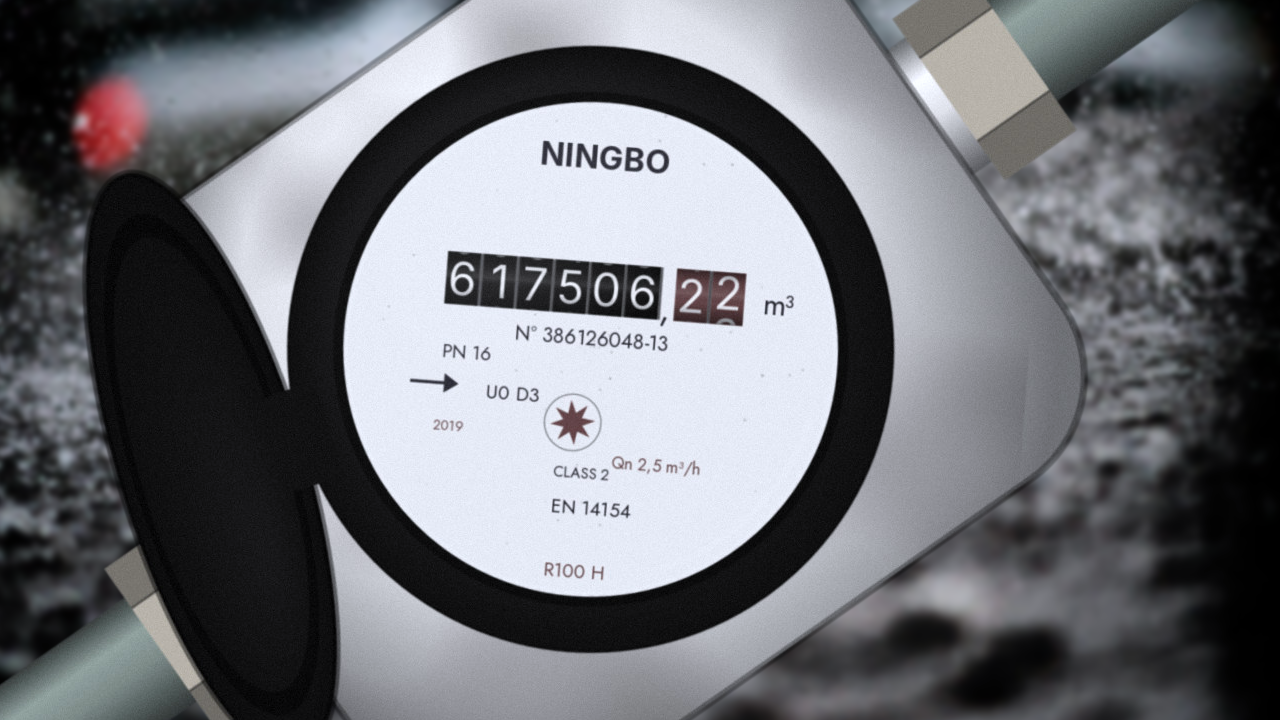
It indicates {"value": 617506.22, "unit": "m³"}
